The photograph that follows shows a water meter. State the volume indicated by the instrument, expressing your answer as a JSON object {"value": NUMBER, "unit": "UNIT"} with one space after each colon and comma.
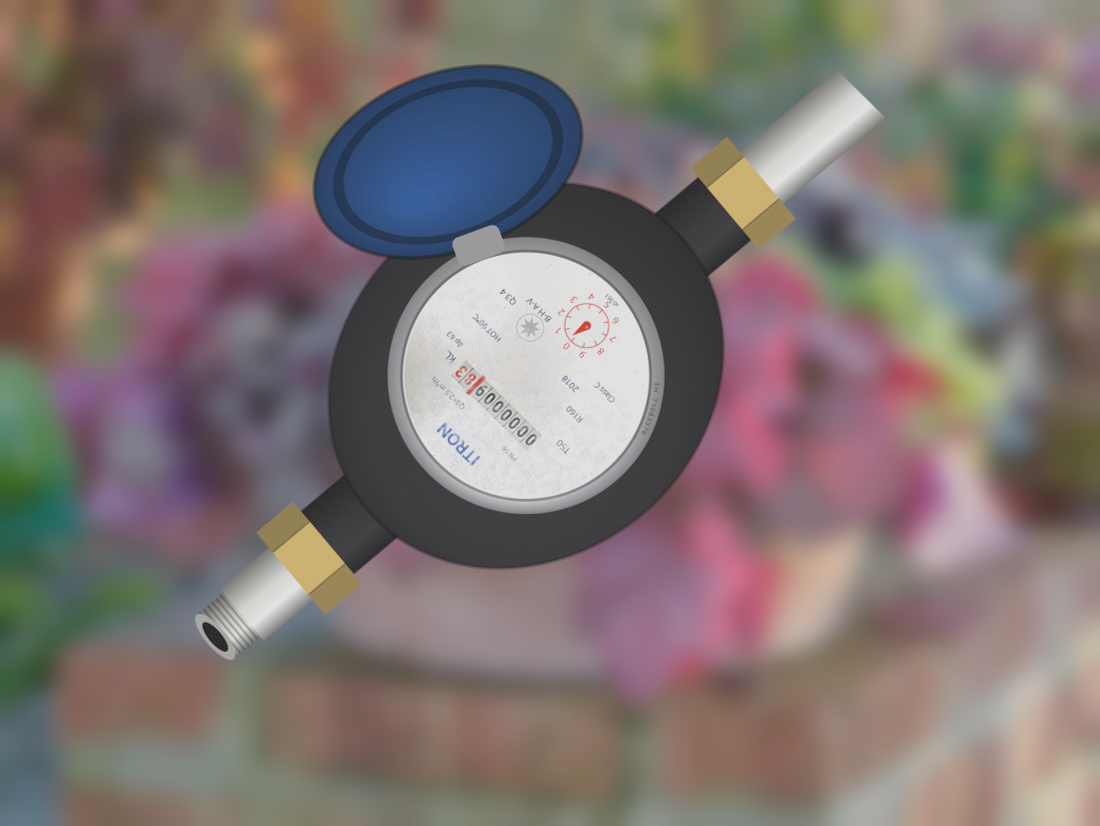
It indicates {"value": 9.830, "unit": "kL"}
